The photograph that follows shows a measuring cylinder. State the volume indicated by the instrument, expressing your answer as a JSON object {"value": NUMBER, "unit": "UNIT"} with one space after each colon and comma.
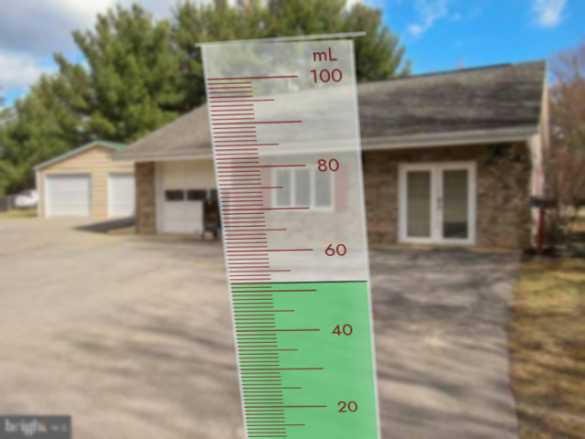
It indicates {"value": 52, "unit": "mL"}
